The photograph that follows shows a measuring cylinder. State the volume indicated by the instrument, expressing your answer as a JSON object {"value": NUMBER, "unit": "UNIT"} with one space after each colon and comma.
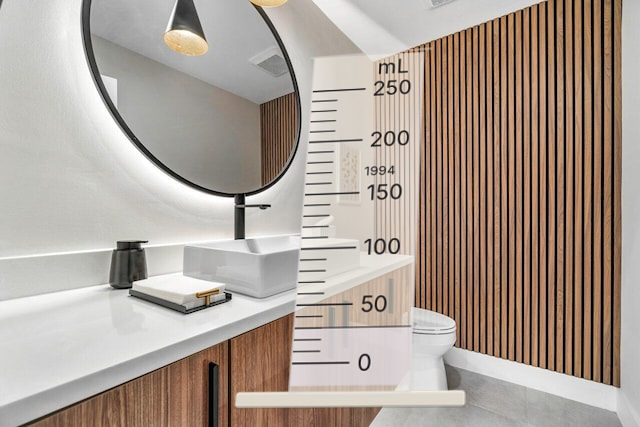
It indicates {"value": 30, "unit": "mL"}
